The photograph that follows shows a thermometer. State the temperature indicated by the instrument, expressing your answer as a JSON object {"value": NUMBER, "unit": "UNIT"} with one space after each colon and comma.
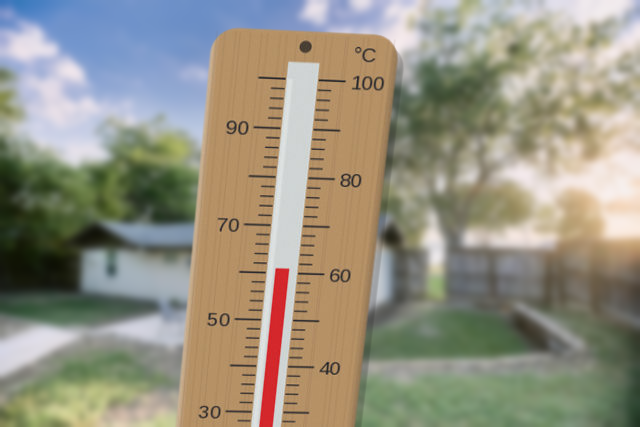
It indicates {"value": 61, "unit": "°C"}
